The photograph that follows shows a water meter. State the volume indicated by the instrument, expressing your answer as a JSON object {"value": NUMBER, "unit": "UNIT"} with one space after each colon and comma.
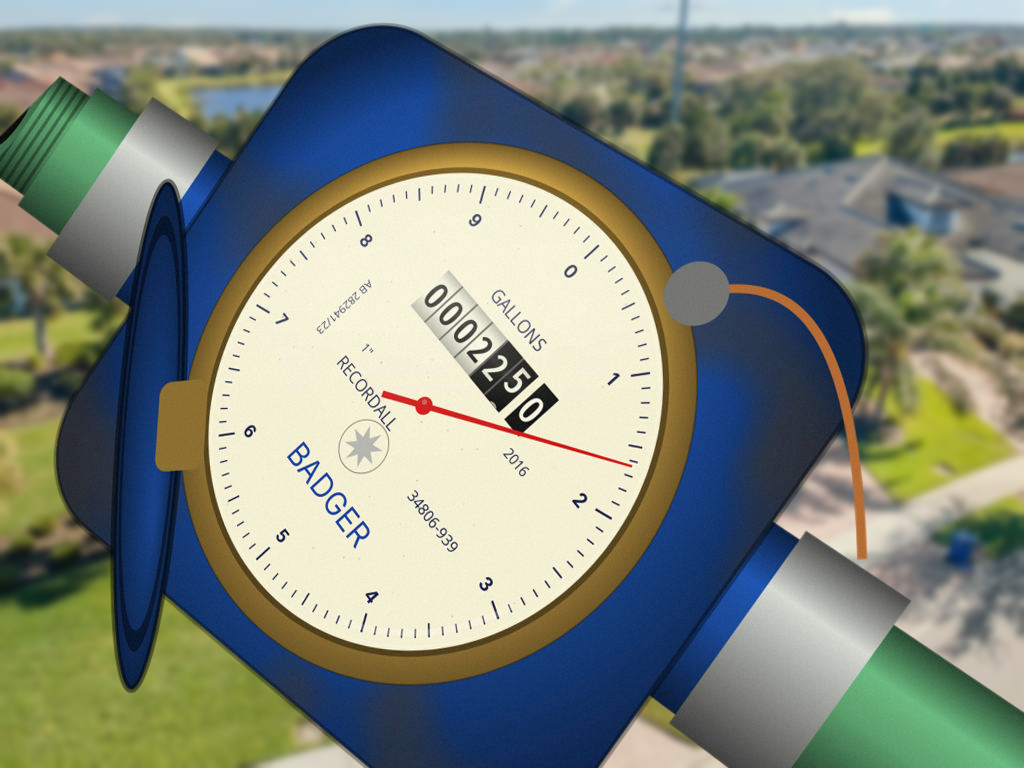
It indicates {"value": 2251.6, "unit": "gal"}
